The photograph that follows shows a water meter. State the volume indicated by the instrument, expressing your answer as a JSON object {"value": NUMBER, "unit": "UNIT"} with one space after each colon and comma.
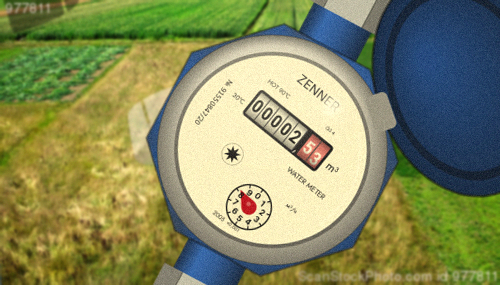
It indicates {"value": 2.528, "unit": "m³"}
